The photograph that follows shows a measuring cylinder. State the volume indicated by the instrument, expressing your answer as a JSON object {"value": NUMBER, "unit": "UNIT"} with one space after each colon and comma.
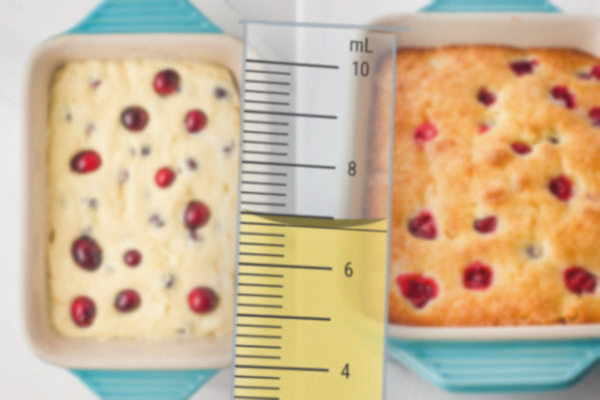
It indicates {"value": 6.8, "unit": "mL"}
